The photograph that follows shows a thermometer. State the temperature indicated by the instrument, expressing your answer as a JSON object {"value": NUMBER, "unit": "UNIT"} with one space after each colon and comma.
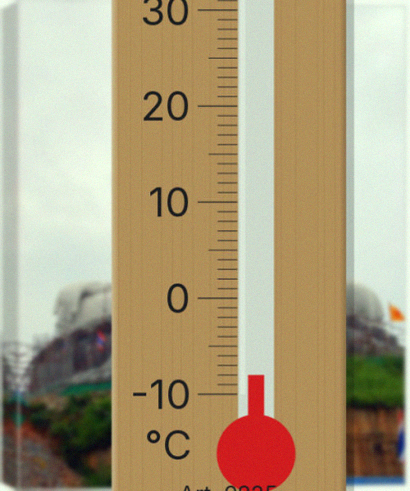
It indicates {"value": -8, "unit": "°C"}
